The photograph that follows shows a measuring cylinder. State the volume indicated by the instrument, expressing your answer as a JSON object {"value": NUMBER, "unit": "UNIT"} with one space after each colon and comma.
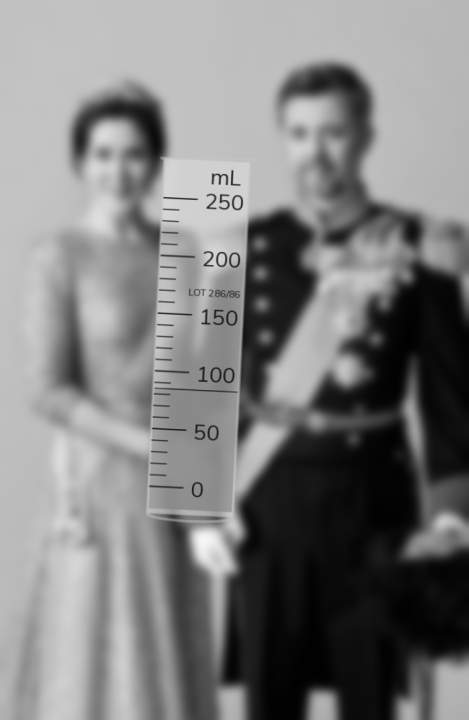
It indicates {"value": 85, "unit": "mL"}
